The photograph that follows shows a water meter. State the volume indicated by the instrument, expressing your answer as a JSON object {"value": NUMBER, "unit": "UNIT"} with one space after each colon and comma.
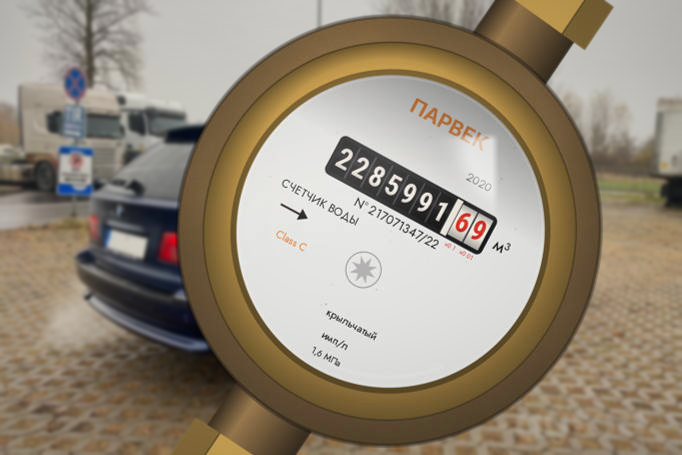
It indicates {"value": 2285991.69, "unit": "m³"}
